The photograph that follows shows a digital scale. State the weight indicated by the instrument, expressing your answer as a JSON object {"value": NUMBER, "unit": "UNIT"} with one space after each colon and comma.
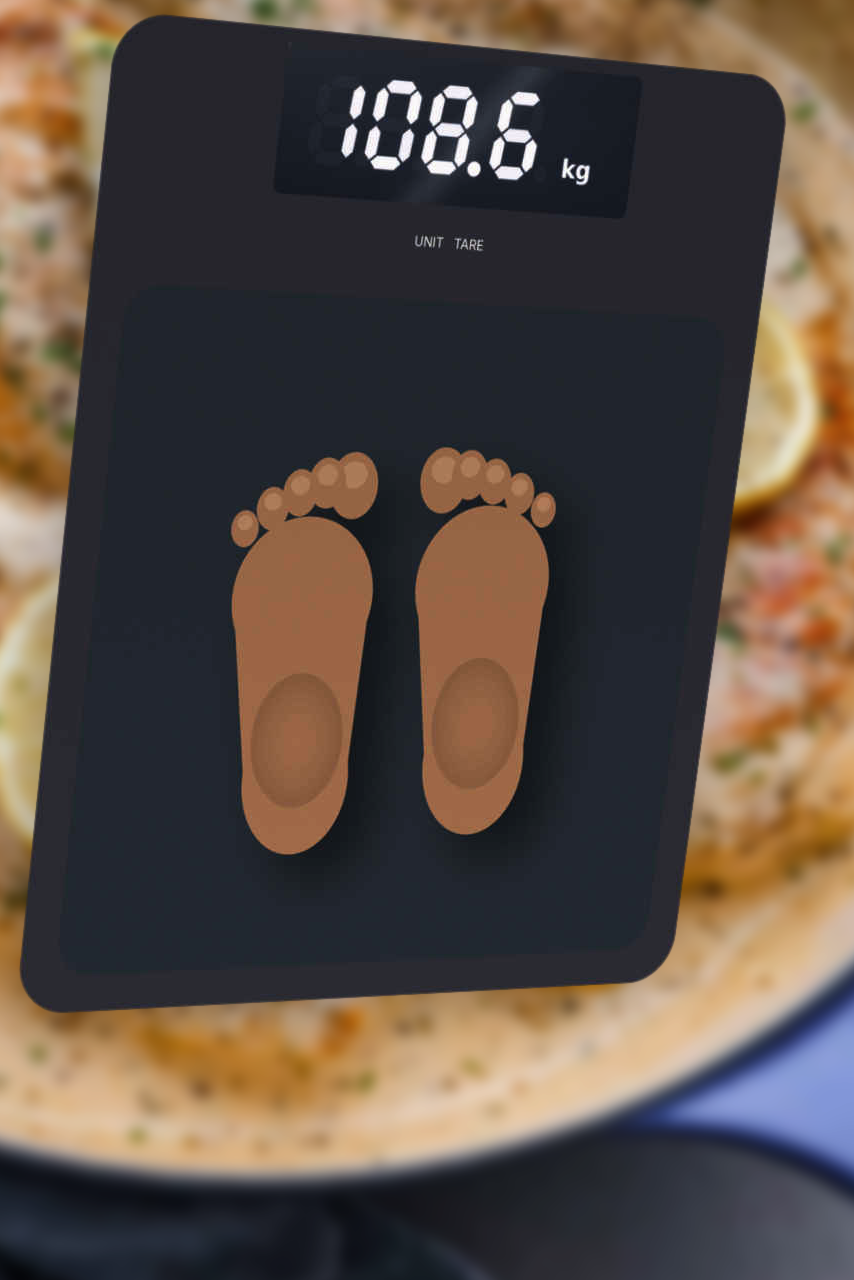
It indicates {"value": 108.6, "unit": "kg"}
